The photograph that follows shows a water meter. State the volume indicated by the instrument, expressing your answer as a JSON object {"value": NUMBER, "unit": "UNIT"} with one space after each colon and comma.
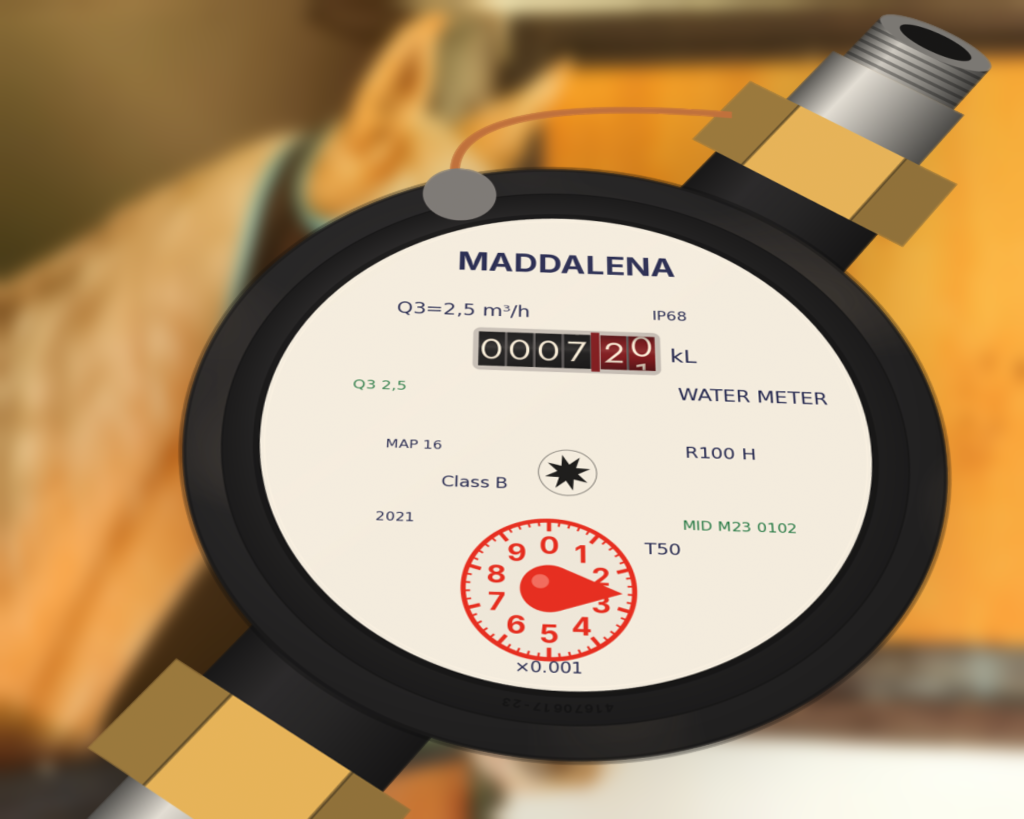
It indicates {"value": 7.202, "unit": "kL"}
